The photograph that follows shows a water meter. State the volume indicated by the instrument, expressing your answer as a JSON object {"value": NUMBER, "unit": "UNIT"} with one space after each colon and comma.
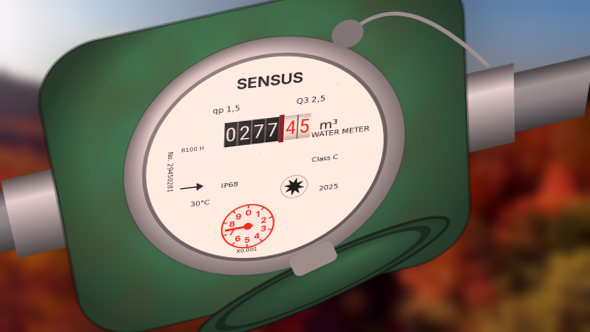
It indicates {"value": 277.457, "unit": "m³"}
